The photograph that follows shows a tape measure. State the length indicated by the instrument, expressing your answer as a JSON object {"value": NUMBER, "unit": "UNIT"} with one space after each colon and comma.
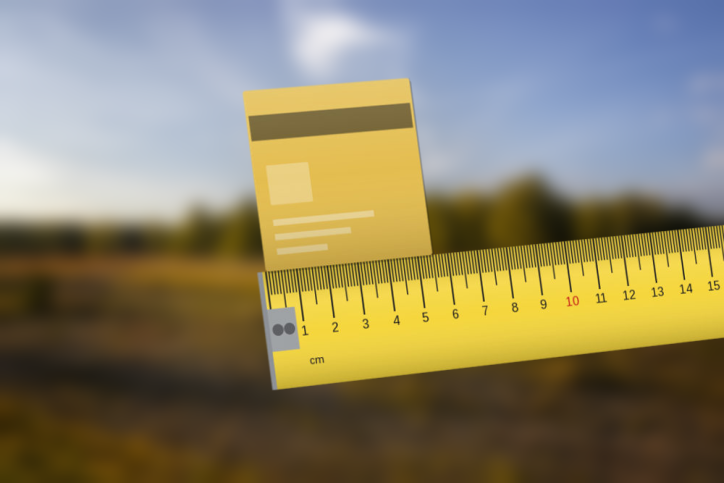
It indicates {"value": 5.5, "unit": "cm"}
